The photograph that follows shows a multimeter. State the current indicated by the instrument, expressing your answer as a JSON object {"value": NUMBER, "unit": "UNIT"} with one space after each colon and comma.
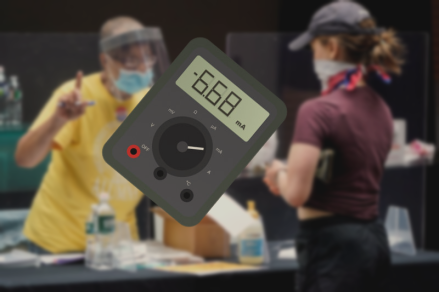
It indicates {"value": -6.68, "unit": "mA"}
